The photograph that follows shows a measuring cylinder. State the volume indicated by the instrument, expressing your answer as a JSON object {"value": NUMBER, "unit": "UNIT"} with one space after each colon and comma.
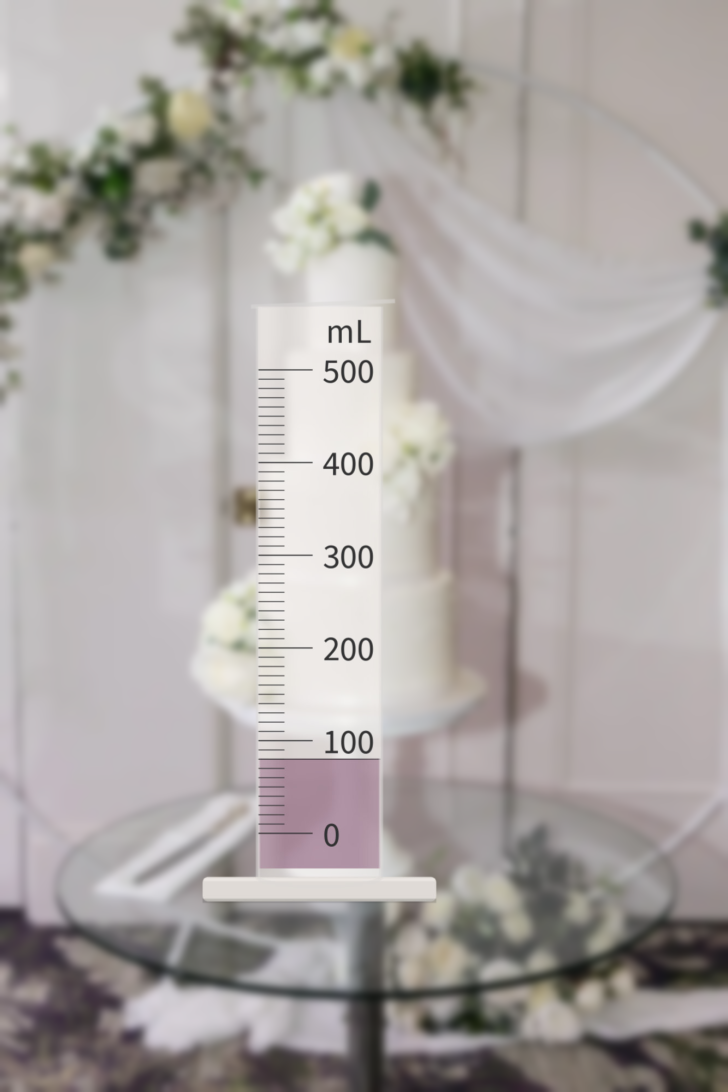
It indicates {"value": 80, "unit": "mL"}
